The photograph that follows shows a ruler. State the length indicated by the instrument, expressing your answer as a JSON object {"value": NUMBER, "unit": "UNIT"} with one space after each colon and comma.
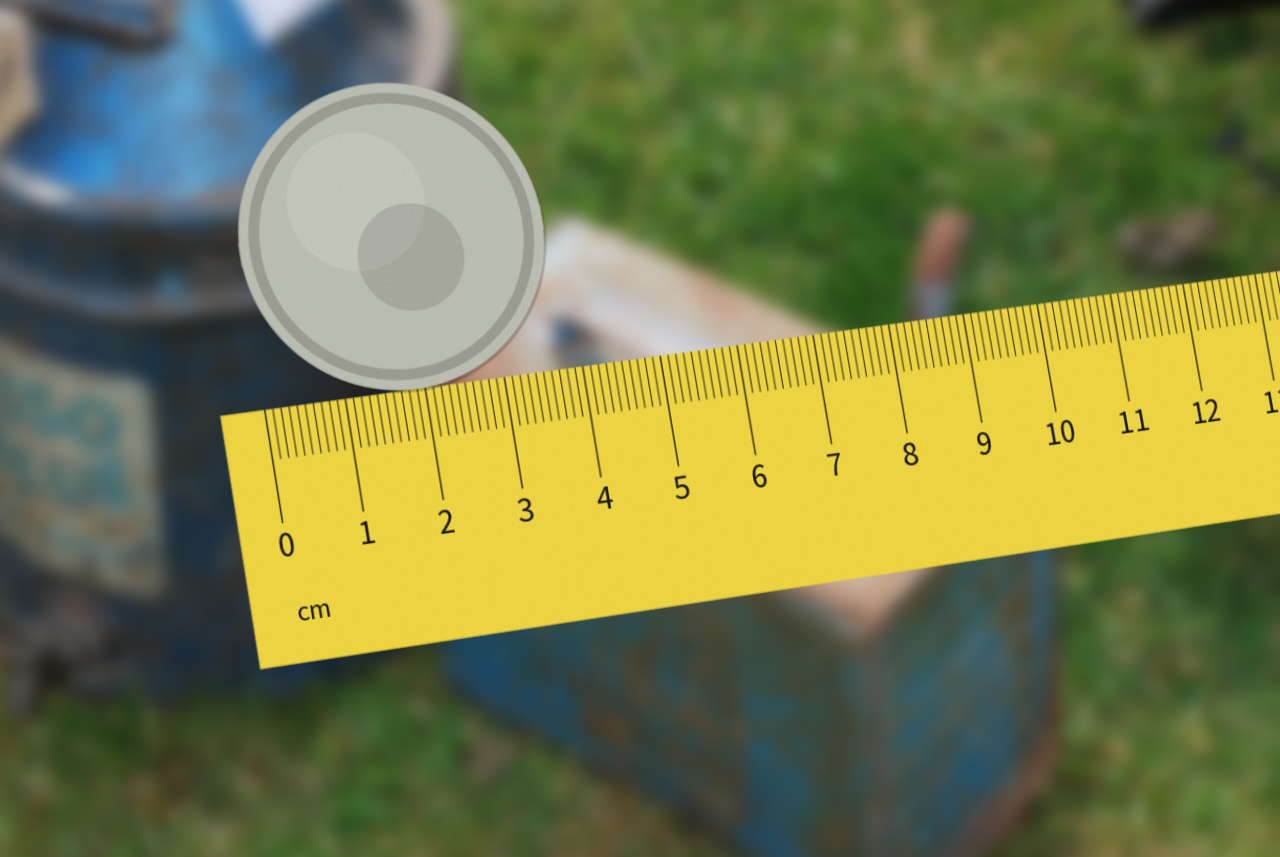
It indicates {"value": 3.8, "unit": "cm"}
